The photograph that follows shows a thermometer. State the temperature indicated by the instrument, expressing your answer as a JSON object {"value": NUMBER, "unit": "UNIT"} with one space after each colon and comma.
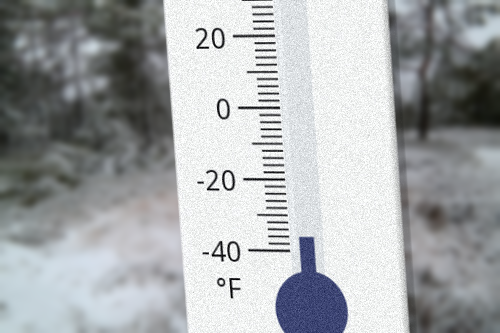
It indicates {"value": -36, "unit": "°F"}
